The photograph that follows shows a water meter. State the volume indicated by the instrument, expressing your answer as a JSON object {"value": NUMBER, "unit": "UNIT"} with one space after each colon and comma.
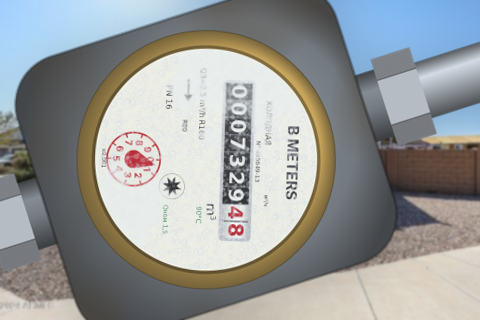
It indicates {"value": 7329.480, "unit": "m³"}
